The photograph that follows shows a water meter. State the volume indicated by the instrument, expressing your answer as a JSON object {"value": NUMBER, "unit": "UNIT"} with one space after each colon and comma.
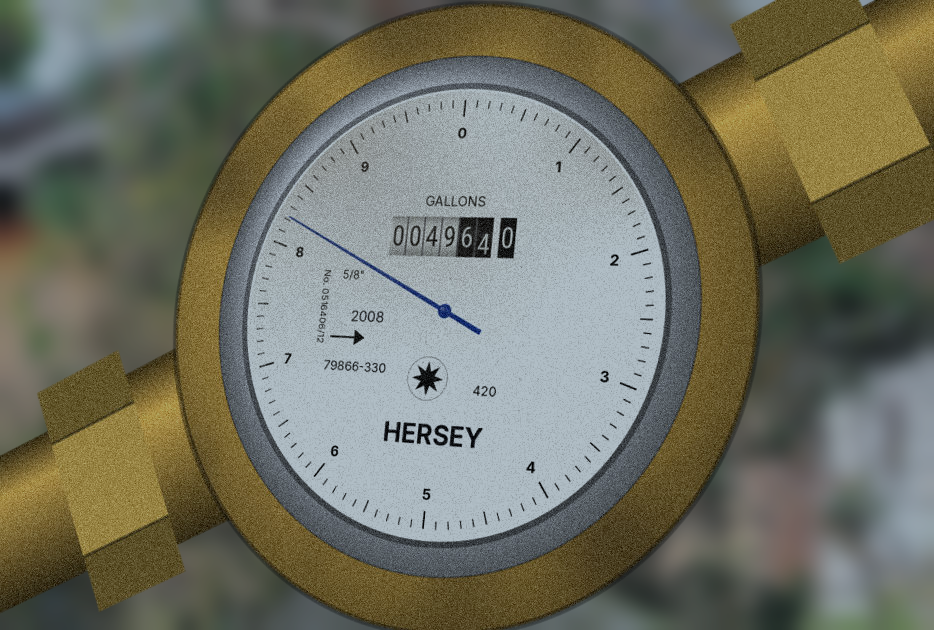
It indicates {"value": 49638.2, "unit": "gal"}
